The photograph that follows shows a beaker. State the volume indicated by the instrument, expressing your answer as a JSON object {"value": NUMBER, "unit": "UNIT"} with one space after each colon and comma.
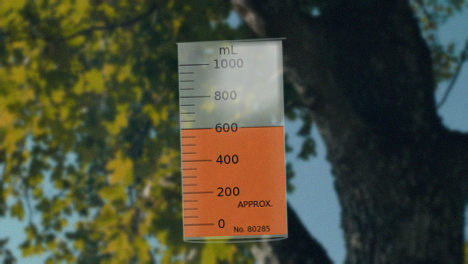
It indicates {"value": 600, "unit": "mL"}
